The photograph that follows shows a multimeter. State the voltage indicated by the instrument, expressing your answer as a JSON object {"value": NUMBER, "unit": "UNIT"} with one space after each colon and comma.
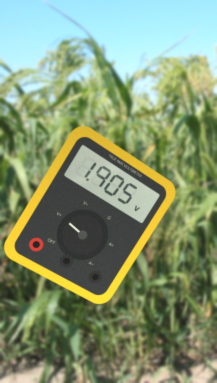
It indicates {"value": 1.905, "unit": "V"}
